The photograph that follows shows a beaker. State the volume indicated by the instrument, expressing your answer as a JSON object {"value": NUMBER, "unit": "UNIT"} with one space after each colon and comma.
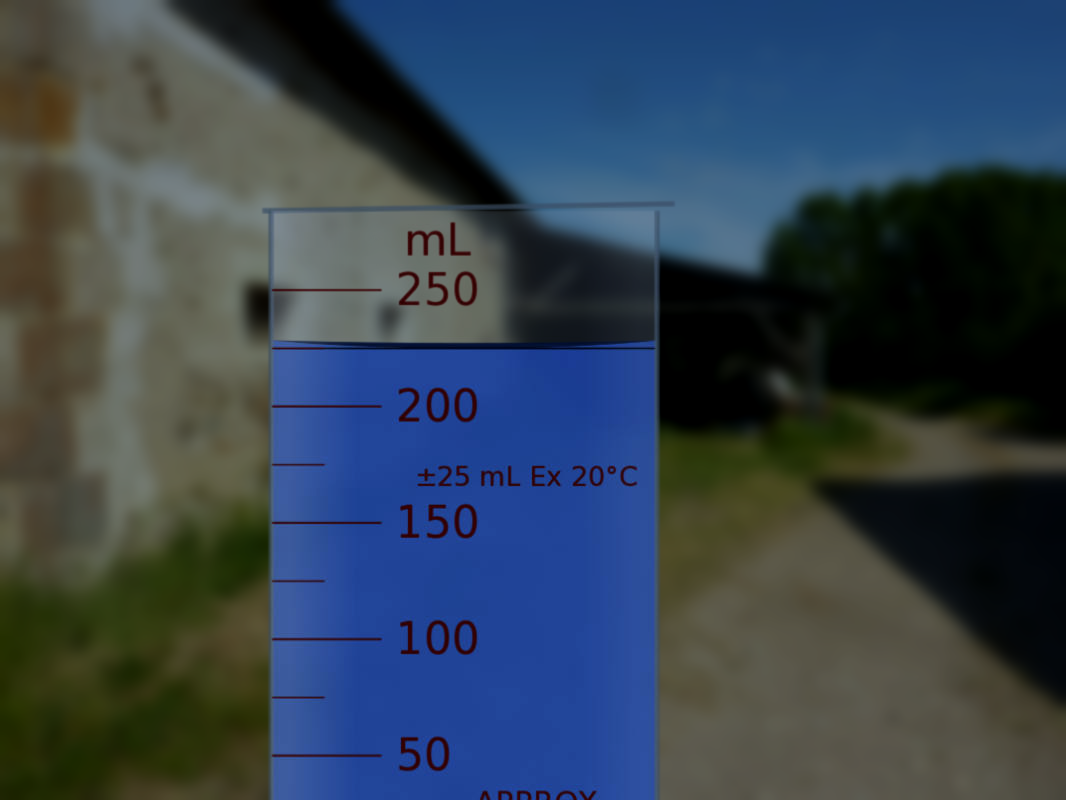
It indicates {"value": 225, "unit": "mL"}
